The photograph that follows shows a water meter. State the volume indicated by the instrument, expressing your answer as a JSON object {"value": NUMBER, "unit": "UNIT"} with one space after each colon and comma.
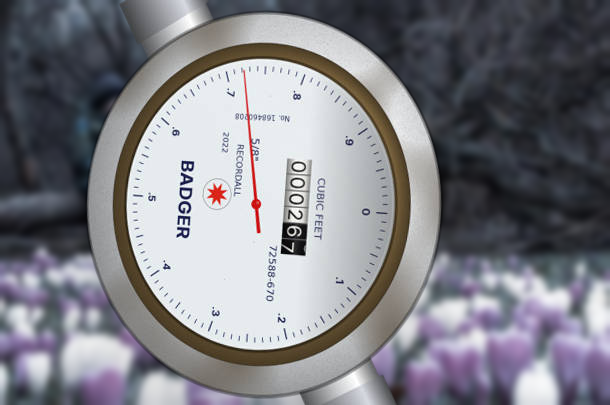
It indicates {"value": 266.72, "unit": "ft³"}
